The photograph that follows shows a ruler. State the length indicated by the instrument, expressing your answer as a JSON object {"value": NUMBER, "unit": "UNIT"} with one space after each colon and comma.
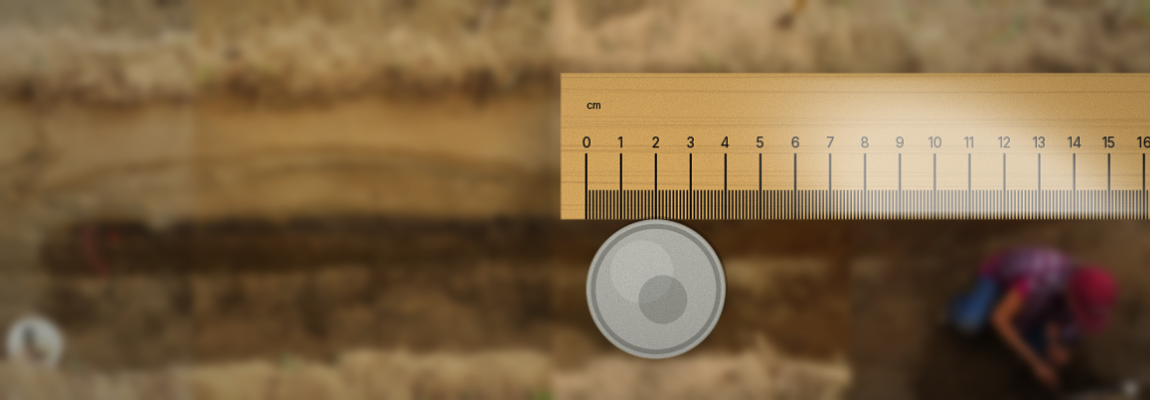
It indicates {"value": 4, "unit": "cm"}
